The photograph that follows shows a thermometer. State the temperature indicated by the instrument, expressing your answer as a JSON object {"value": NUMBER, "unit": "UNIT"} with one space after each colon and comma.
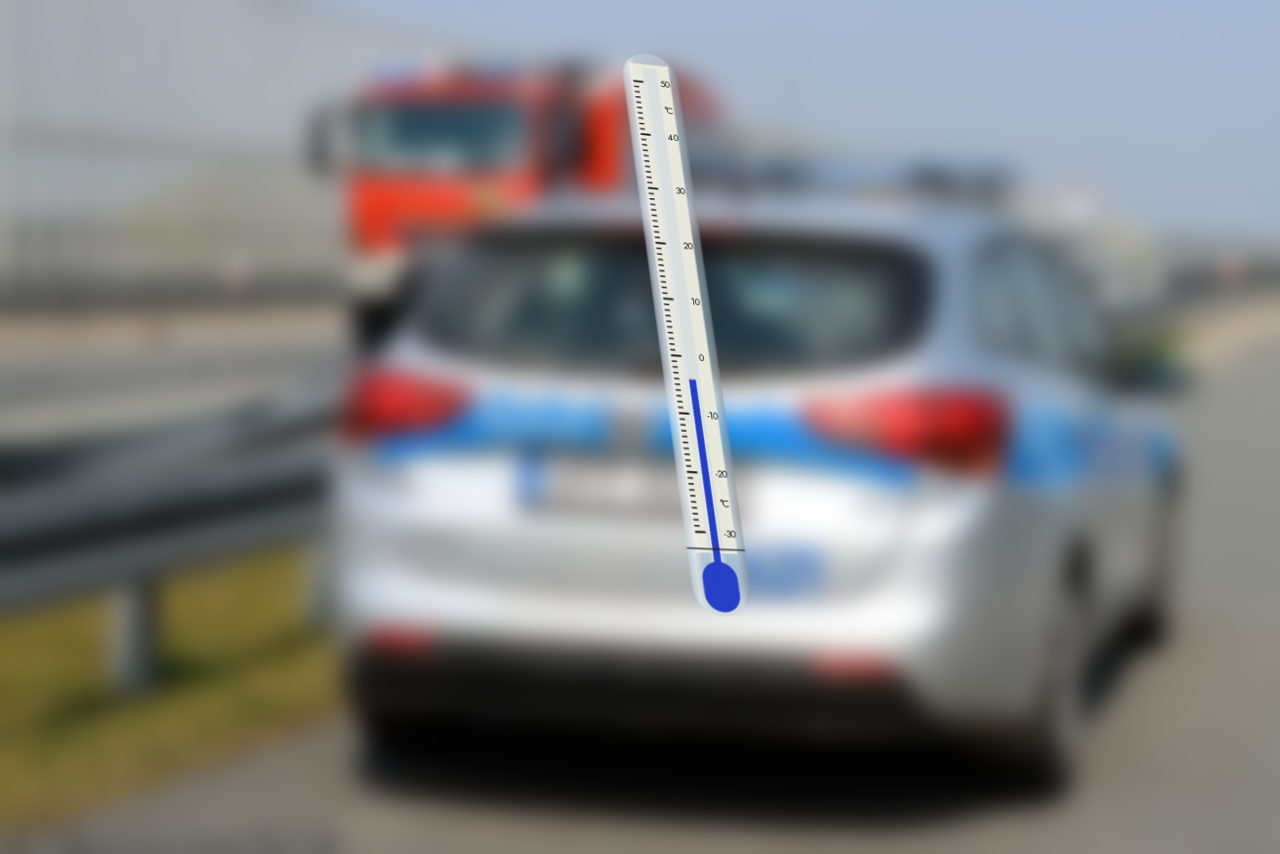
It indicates {"value": -4, "unit": "°C"}
